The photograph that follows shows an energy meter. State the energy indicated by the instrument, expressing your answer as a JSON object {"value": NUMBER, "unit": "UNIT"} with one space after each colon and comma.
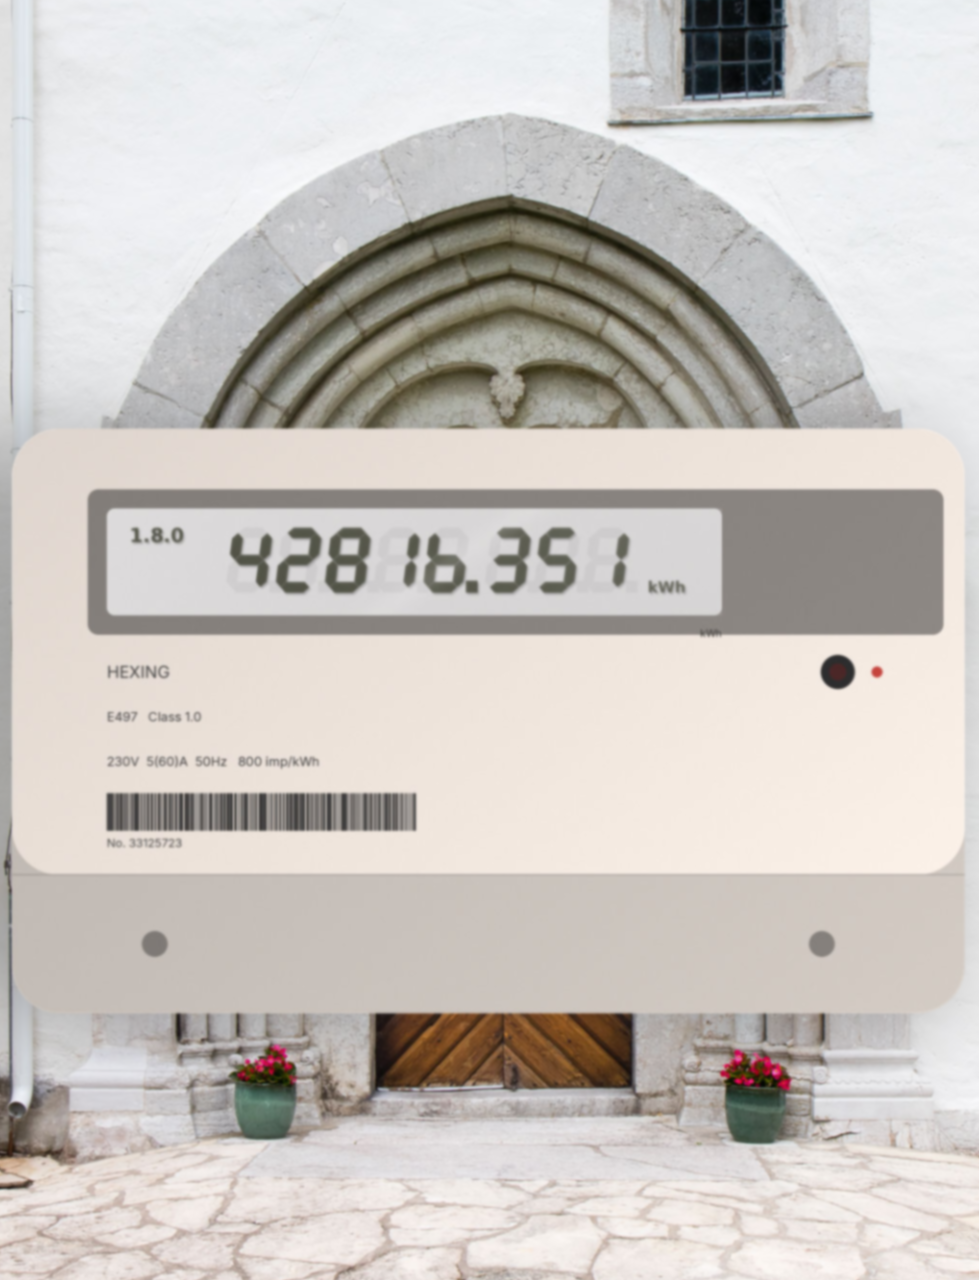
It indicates {"value": 42816.351, "unit": "kWh"}
